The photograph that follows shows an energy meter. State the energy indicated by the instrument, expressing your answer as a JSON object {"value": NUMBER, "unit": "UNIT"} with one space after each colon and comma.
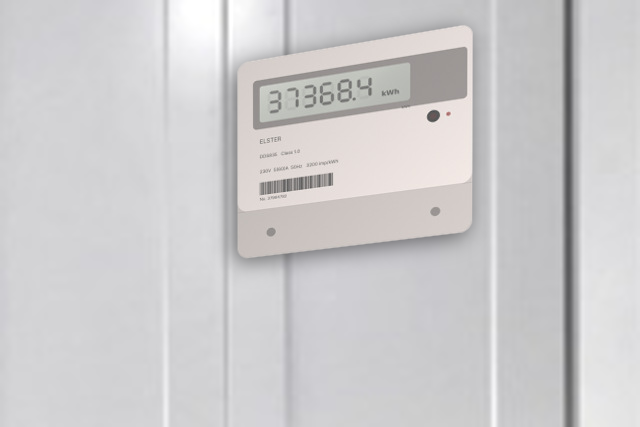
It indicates {"value": 37368.4, "unit": "kWh"}
